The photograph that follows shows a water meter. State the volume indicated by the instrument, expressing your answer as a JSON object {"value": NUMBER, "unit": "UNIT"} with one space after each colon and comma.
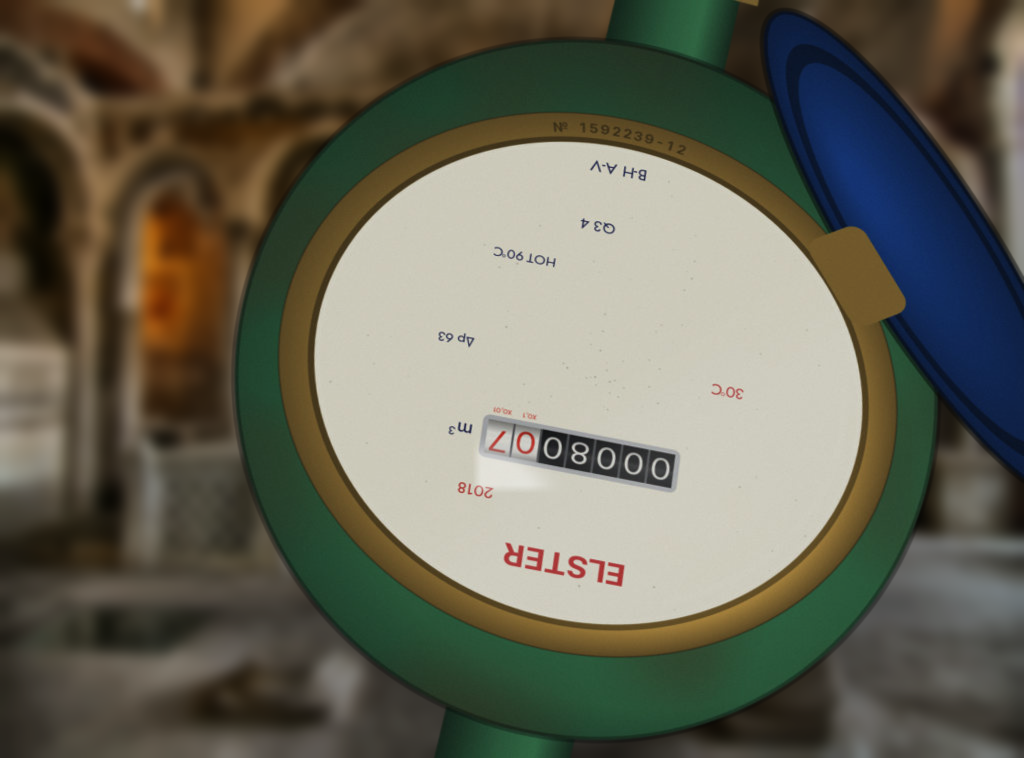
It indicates {"value": 80.07, "unit": "m³"}
